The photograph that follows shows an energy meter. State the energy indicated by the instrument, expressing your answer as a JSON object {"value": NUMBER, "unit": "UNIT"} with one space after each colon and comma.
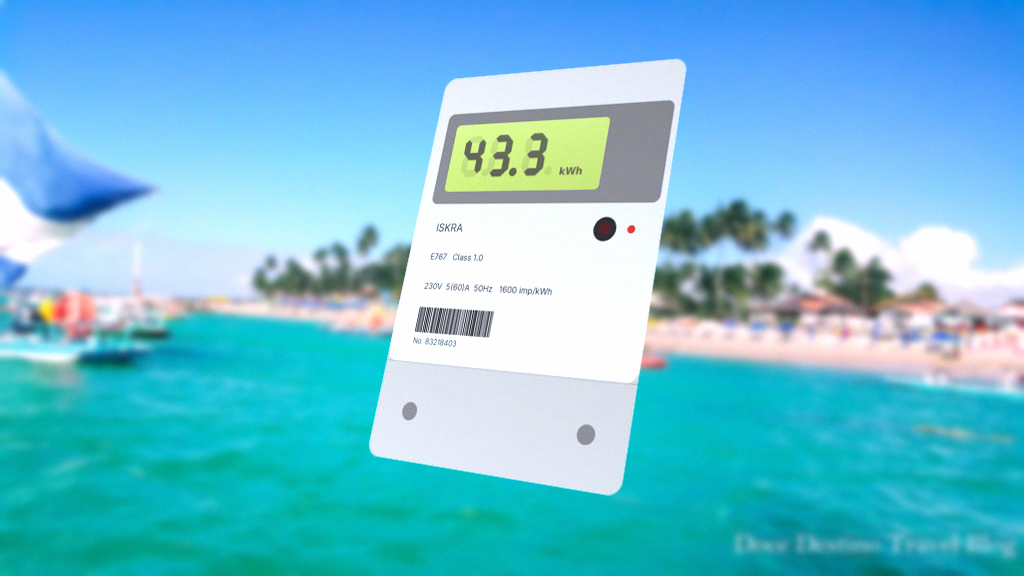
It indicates {"value": 43.3, "unit": "kWh"}
